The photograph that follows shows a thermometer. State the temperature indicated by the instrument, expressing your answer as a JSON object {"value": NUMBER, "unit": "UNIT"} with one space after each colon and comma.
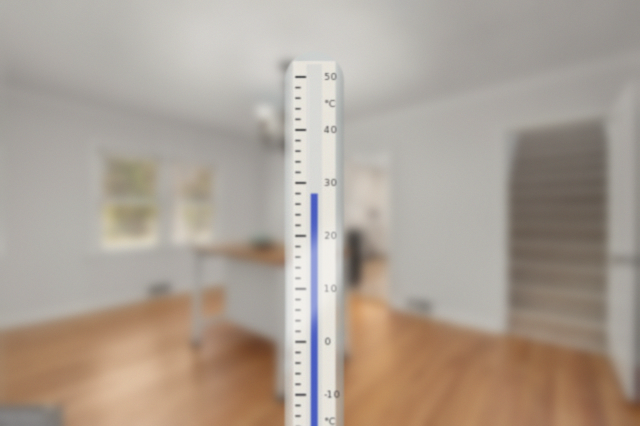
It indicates {"value": 28, "unit": "°C"}
